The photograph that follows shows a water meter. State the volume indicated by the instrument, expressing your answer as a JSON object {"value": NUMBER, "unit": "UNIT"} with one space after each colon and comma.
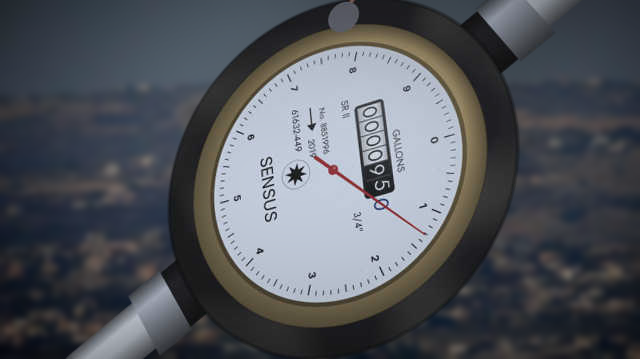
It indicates {"value": 951.3, "unit": "gal"}
